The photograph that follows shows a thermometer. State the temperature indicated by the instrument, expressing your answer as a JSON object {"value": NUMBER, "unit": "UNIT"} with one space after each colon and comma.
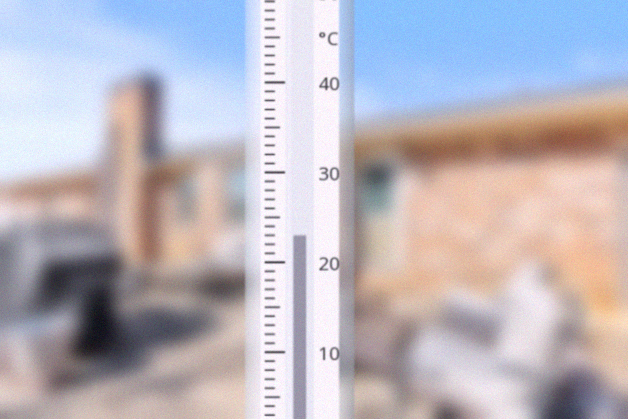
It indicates {"value": 23, "unit": "°C"}
